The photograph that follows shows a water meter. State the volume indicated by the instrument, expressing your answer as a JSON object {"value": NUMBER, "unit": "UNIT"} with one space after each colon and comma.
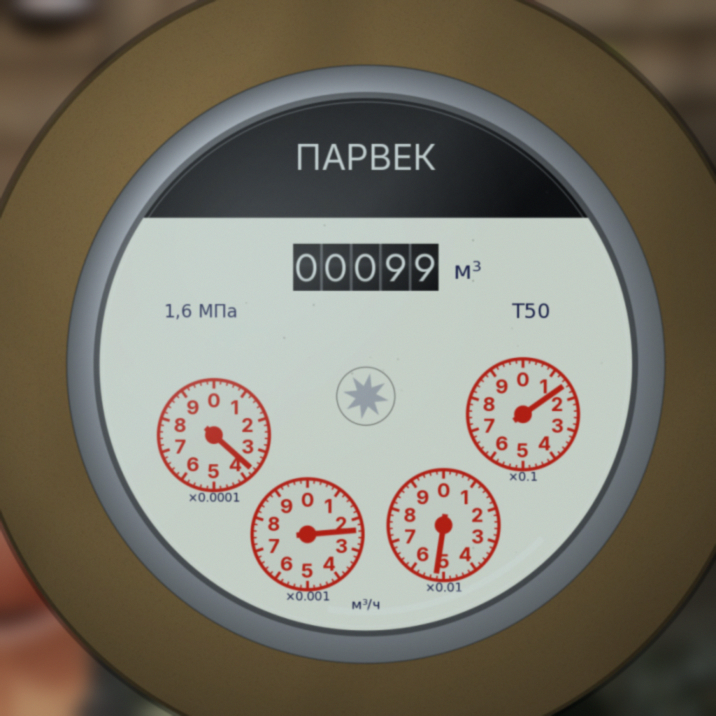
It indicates {"value": 99.1523, "unit": "m³"}
